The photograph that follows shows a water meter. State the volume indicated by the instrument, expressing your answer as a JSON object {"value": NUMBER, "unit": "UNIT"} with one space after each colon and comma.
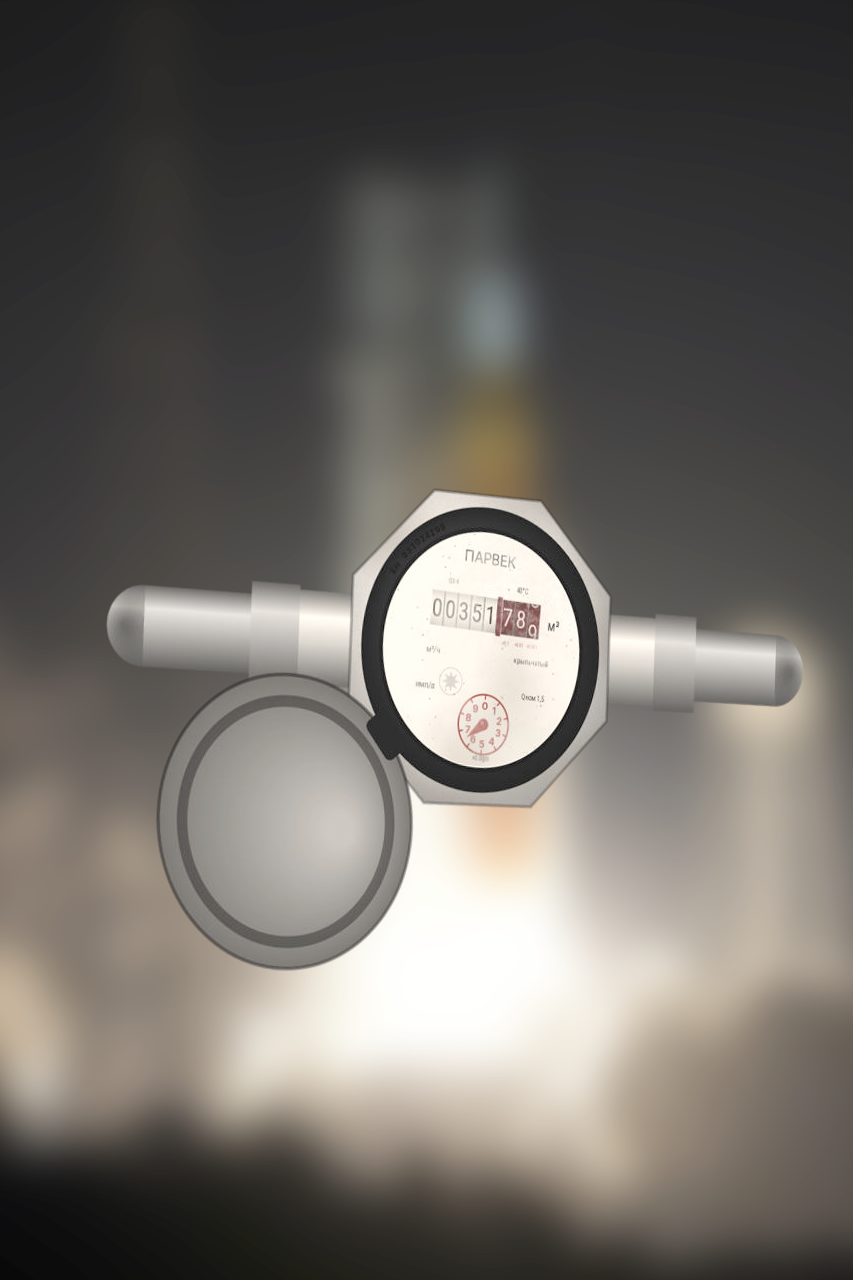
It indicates {"value": 351.7886, "unit": "m³"}
